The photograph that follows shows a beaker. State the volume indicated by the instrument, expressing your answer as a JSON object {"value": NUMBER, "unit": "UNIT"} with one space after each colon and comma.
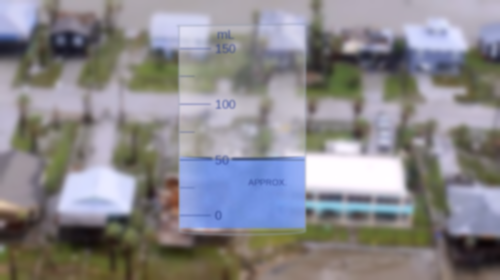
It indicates {"value": 50, "unit": "mL"}
